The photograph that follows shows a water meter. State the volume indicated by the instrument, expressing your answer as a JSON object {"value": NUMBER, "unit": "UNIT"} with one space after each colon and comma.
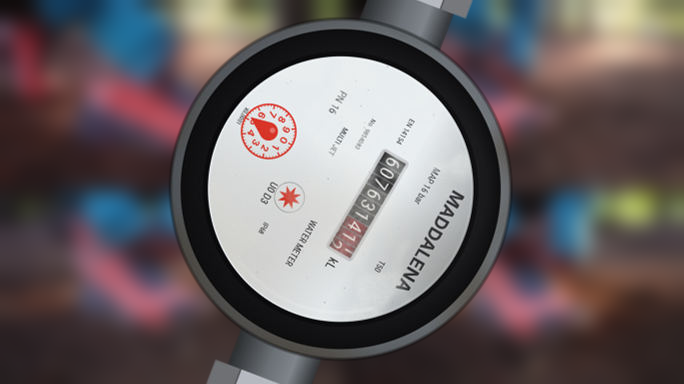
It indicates {"value": 607631.4115, "unit": "kL"}
